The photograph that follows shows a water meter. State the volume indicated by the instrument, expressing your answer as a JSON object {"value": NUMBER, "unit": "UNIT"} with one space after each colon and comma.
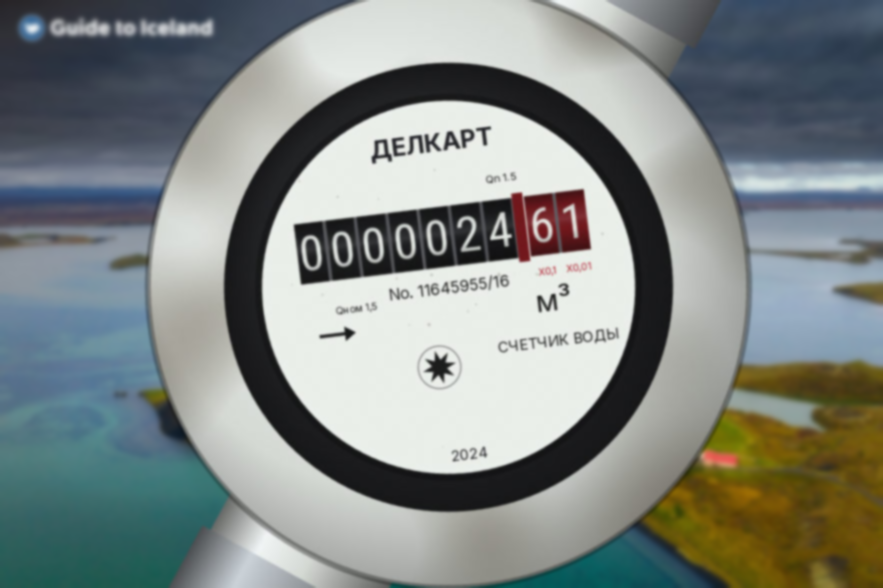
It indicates {"value": 24.61, "unit": "m³"}
